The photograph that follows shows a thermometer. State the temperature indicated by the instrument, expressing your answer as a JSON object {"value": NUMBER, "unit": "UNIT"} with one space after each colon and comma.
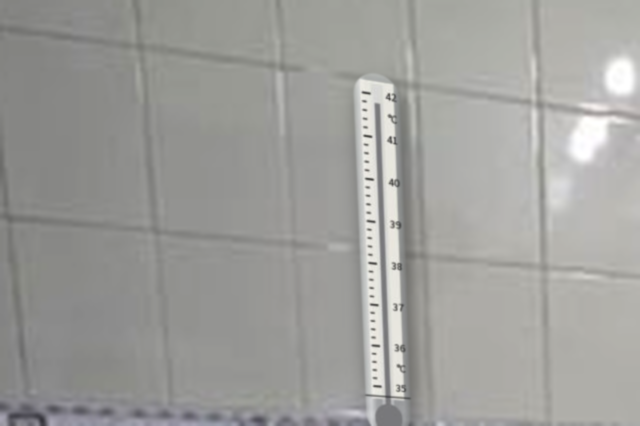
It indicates {"value": 41.8, "unit": "°C"}
